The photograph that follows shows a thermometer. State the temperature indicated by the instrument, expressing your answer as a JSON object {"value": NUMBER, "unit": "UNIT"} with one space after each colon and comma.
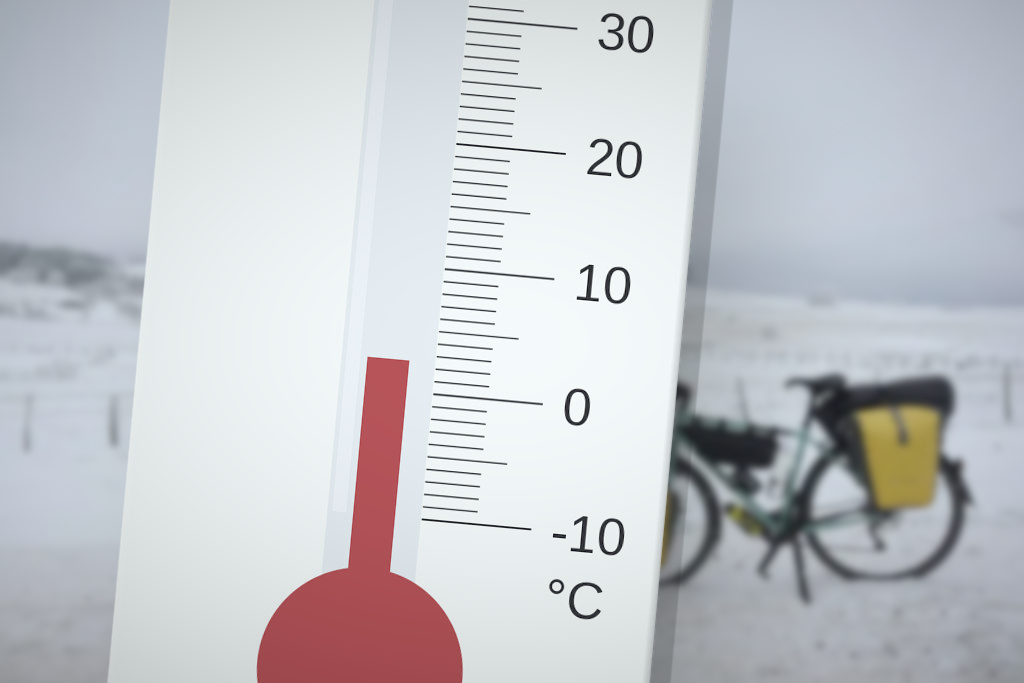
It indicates {"value": 2.5, "unit": "°C"}
